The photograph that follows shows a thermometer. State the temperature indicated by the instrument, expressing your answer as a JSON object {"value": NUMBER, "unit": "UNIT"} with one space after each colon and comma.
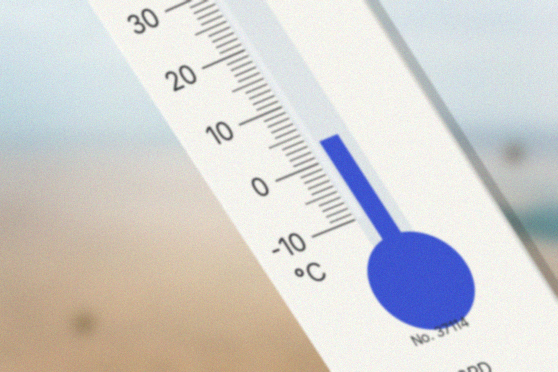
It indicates {"value": 3, "unit": "°C"}
